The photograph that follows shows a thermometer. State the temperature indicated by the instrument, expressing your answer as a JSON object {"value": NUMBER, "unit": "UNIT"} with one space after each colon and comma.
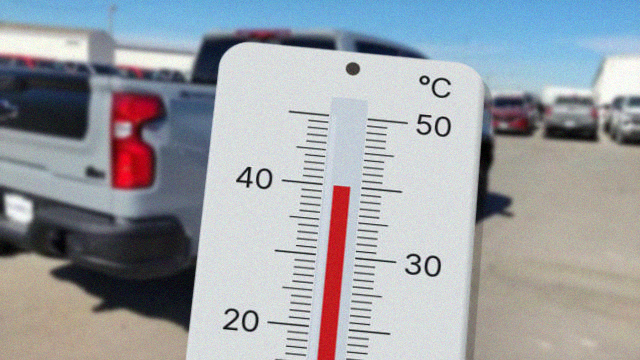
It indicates {"value": 40, "unit": "°C"}
